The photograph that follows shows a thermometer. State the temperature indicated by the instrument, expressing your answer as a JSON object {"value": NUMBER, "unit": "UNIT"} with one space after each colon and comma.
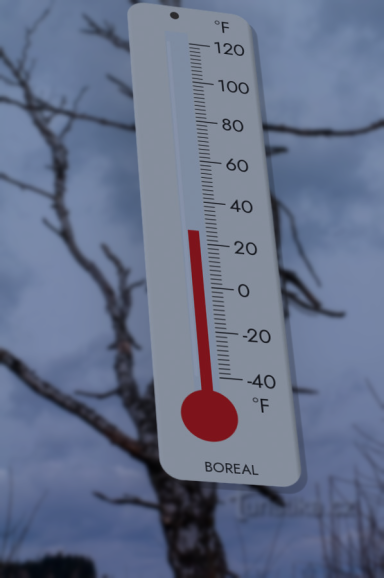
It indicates {"value": 26, "unit": "°F"}
